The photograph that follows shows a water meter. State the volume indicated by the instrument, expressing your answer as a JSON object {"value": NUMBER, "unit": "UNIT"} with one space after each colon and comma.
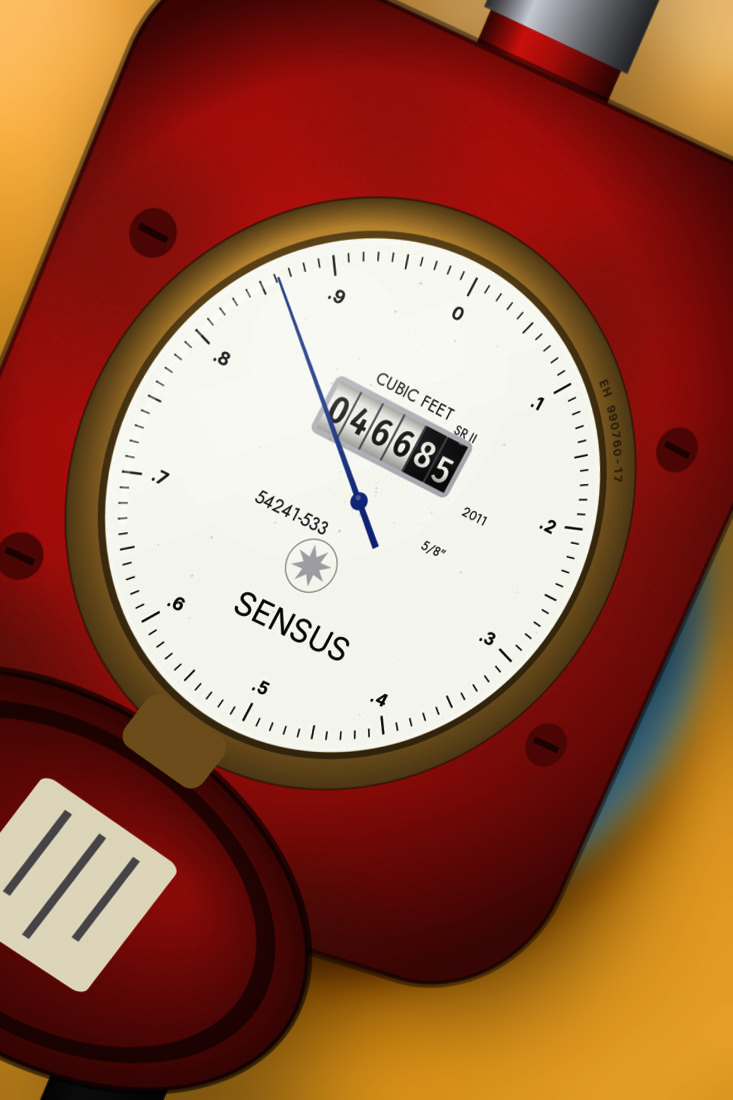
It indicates {"value": 46684.86, "unit": "ft³"}
